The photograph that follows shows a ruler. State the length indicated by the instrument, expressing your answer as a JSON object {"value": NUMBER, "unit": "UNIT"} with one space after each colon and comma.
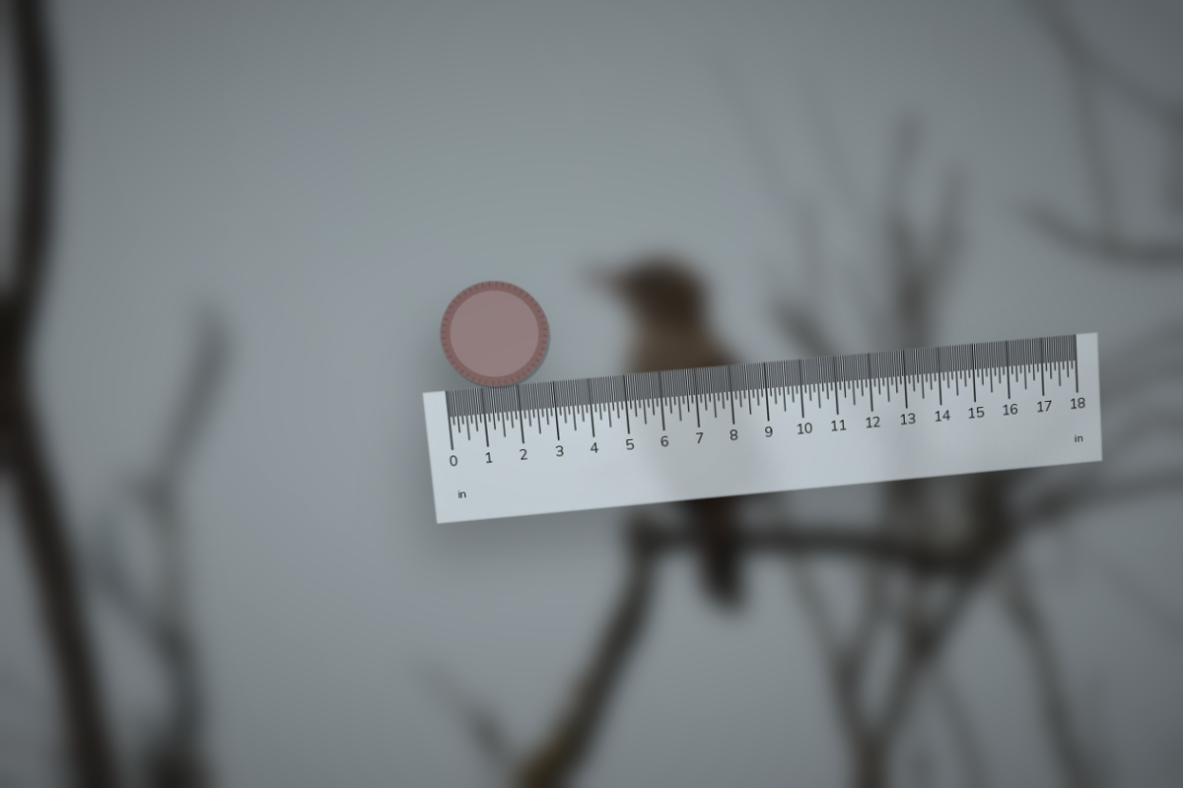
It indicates {"value": 3, "unit": "in"}
